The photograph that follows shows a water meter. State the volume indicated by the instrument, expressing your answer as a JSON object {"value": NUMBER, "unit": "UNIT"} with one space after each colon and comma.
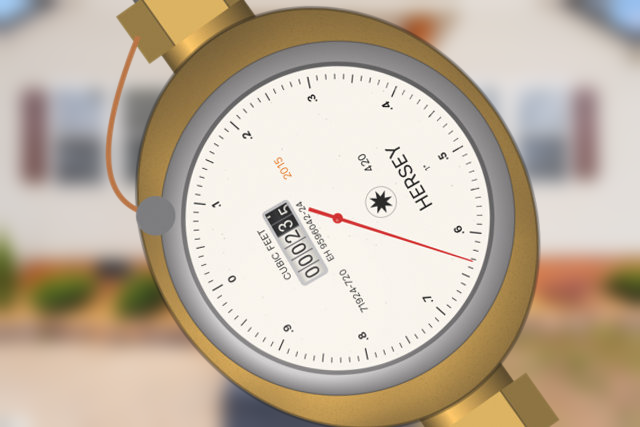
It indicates {"value": 234.63, "unit": "ft³"}
